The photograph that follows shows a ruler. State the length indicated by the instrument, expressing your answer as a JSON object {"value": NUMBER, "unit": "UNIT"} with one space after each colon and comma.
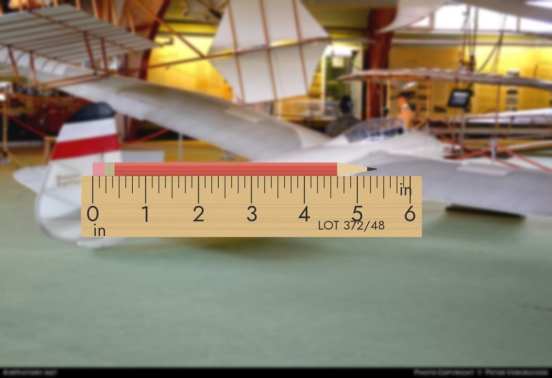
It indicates {"value": 5.375, "unit": "in"}
